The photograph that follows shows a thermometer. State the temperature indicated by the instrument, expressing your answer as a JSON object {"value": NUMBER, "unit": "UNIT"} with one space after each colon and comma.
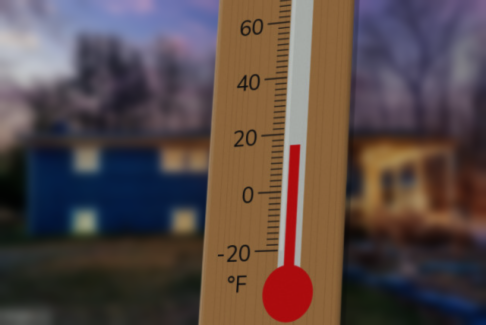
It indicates {"value": 16, "unit": "°F"}
